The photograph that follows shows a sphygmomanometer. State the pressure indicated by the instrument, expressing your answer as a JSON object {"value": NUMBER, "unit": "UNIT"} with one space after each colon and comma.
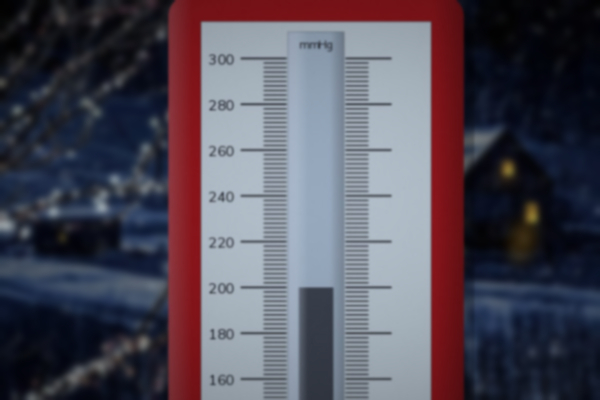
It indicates {"value": 200, "unit": "mmHg"}
